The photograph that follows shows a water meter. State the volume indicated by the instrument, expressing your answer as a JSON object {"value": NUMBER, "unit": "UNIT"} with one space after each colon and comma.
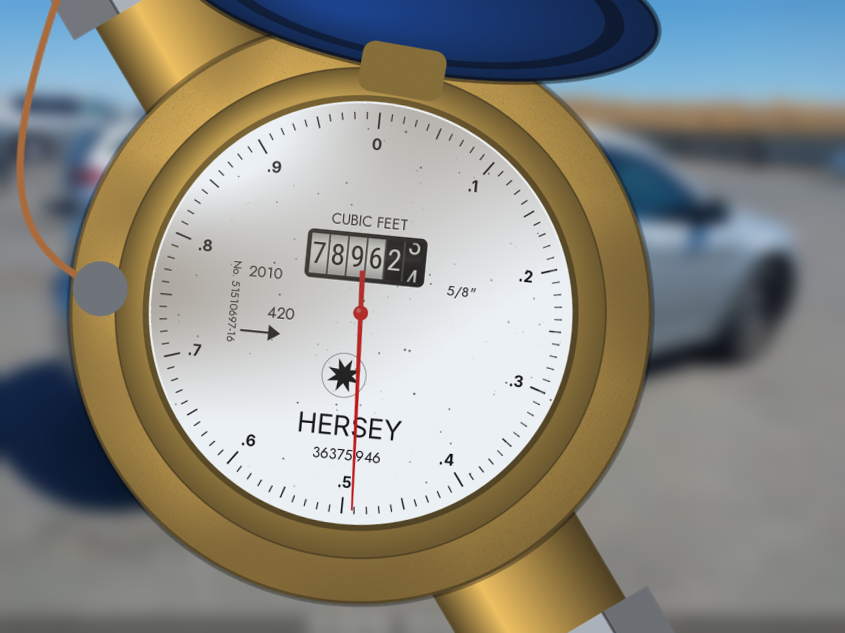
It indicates {"value": 789623.49, "unit": "ft³"}
